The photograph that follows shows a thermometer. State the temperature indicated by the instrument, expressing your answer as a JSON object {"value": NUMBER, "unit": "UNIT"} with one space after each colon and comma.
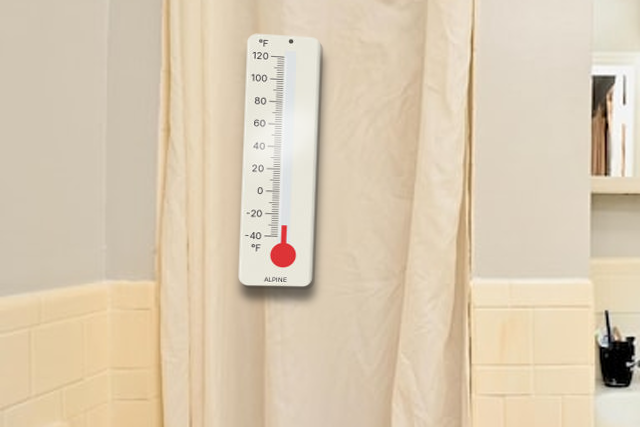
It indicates {"value": -30, "unit": "°F"}
